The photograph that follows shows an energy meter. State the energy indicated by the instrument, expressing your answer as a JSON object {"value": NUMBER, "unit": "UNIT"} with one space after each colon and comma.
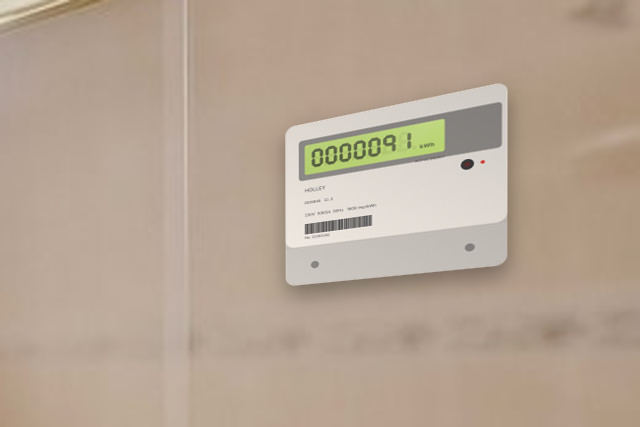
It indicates {"value": 91, "unit": "kWh"}
